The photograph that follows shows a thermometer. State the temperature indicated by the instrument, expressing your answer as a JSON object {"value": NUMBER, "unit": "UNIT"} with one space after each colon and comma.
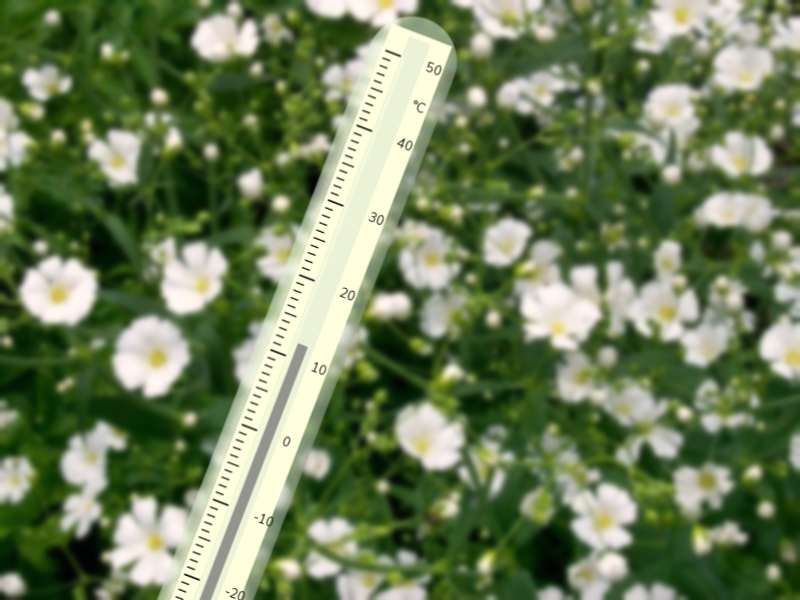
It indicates {"value": 12, "unit": "°C"}
